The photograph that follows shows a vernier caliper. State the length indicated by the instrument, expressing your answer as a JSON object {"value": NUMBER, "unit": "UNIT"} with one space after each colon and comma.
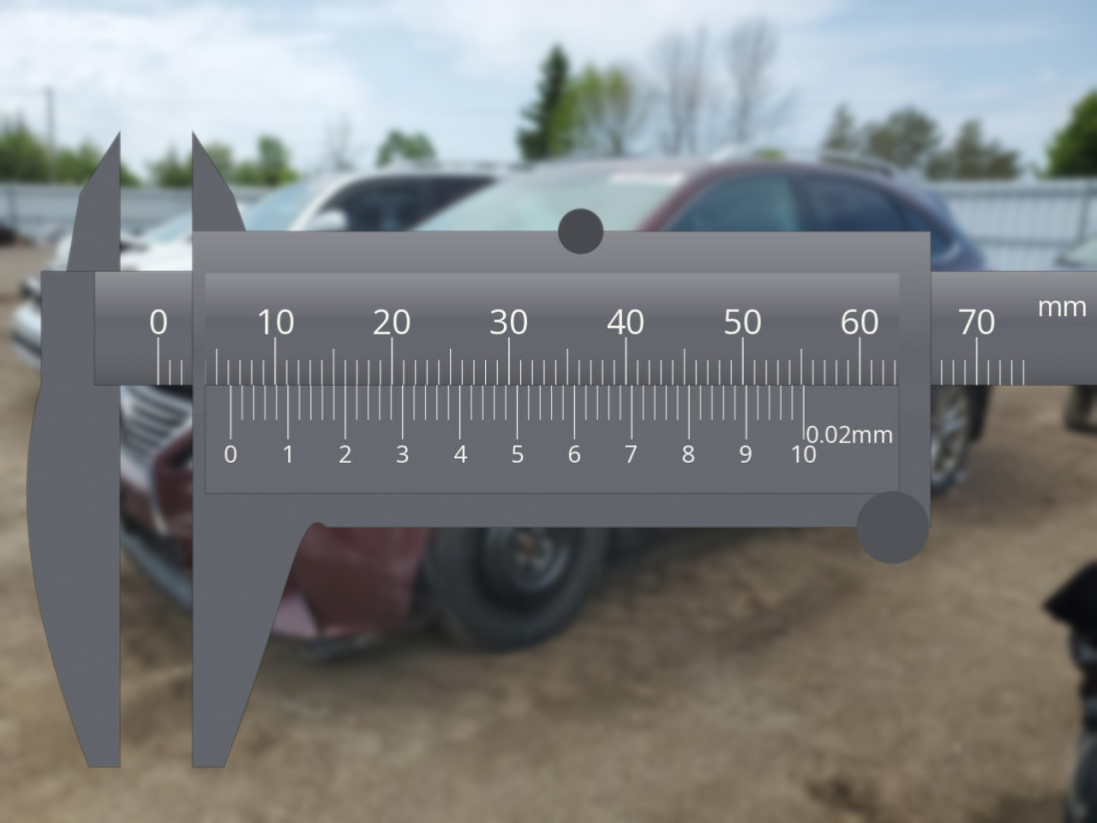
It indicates {"value": 6.2, "unit": "mm"}
